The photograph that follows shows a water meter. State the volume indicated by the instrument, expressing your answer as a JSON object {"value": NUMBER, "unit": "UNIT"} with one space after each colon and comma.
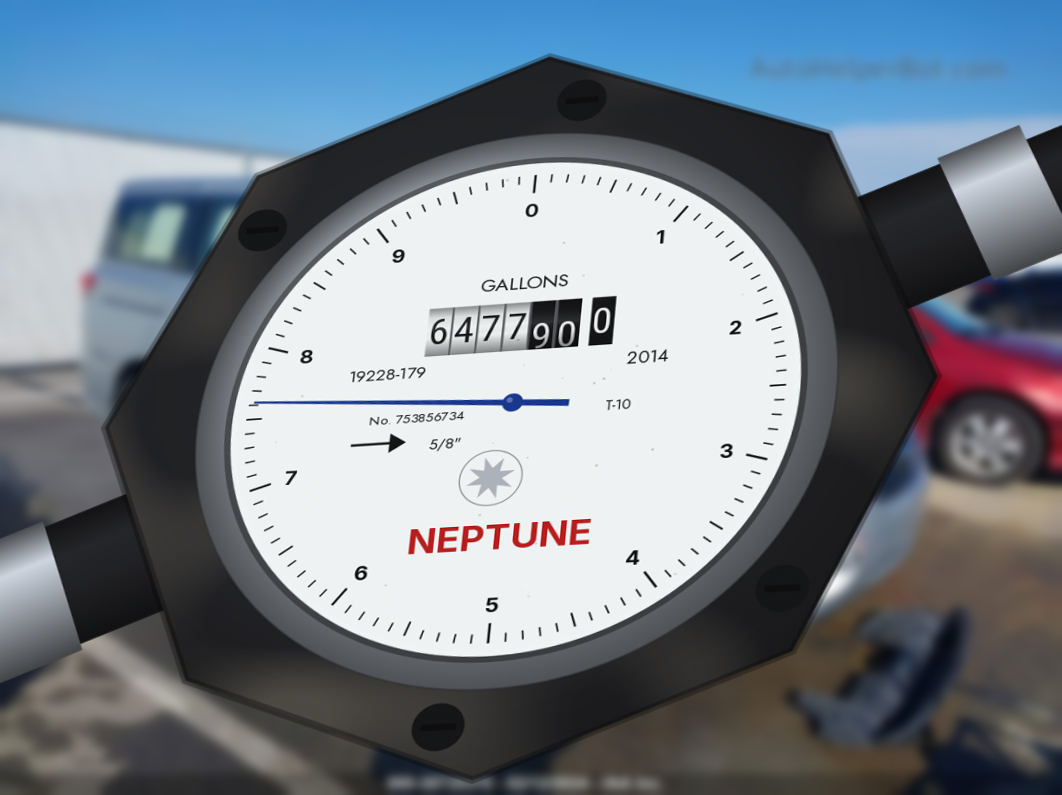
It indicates {"value": 6477897.6, "unit": "gal"}
